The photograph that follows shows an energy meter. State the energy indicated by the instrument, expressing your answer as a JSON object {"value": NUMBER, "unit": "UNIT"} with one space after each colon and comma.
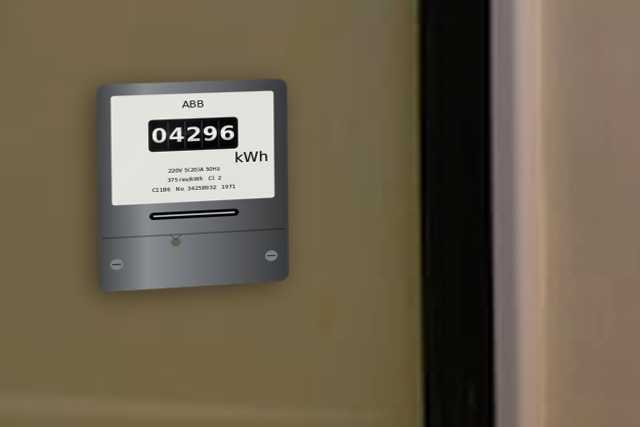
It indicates {"value": 4296, "unit": "kWh"}
